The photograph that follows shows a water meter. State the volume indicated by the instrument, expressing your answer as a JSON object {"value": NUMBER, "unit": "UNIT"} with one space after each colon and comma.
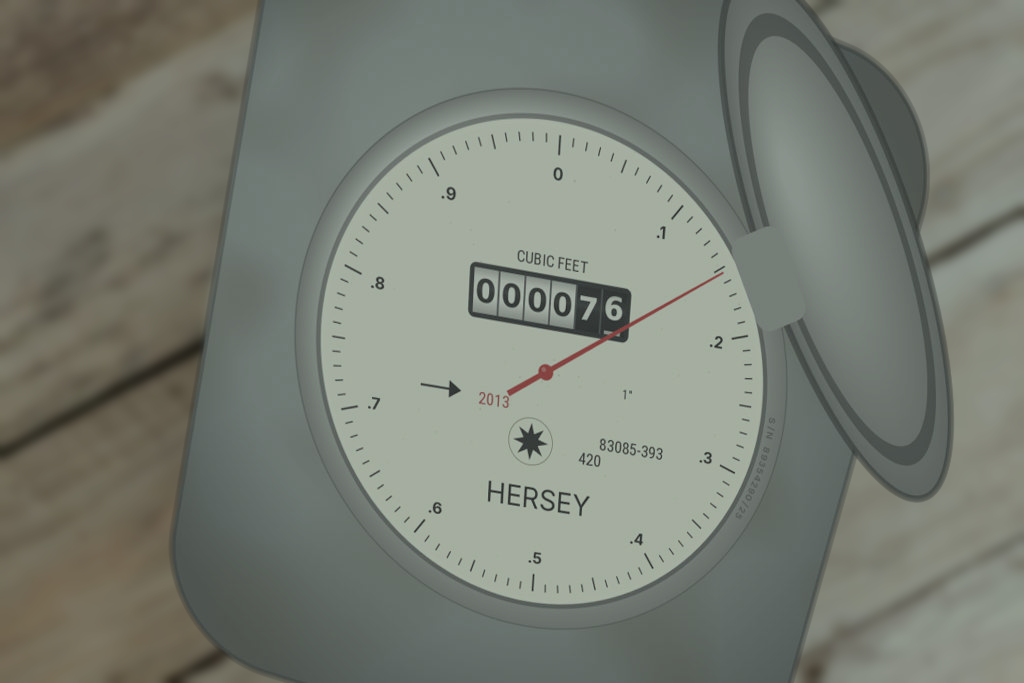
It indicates {"value": 76.15, "unit": "ft³"}
